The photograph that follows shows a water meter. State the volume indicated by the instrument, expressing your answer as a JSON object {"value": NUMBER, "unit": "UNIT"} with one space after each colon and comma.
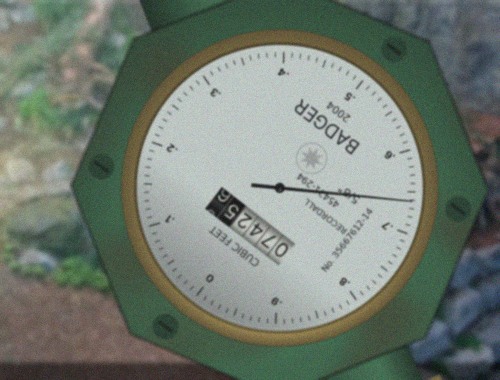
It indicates {"value": 74255.66, "unit": "ft³"}
